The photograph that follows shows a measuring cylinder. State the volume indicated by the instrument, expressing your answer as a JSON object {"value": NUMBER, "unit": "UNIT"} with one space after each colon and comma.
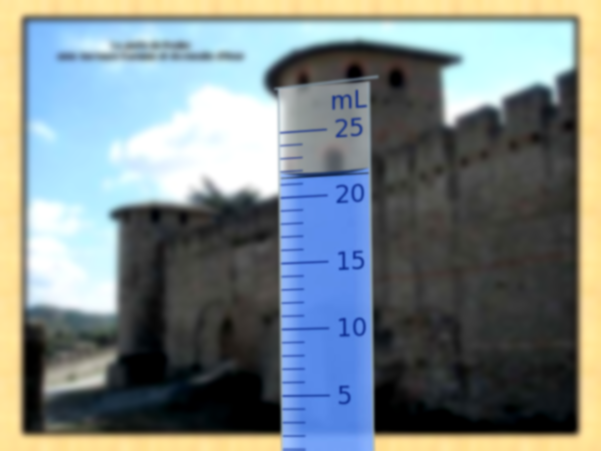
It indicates {"value": 21.5, "unit": "mL"}
